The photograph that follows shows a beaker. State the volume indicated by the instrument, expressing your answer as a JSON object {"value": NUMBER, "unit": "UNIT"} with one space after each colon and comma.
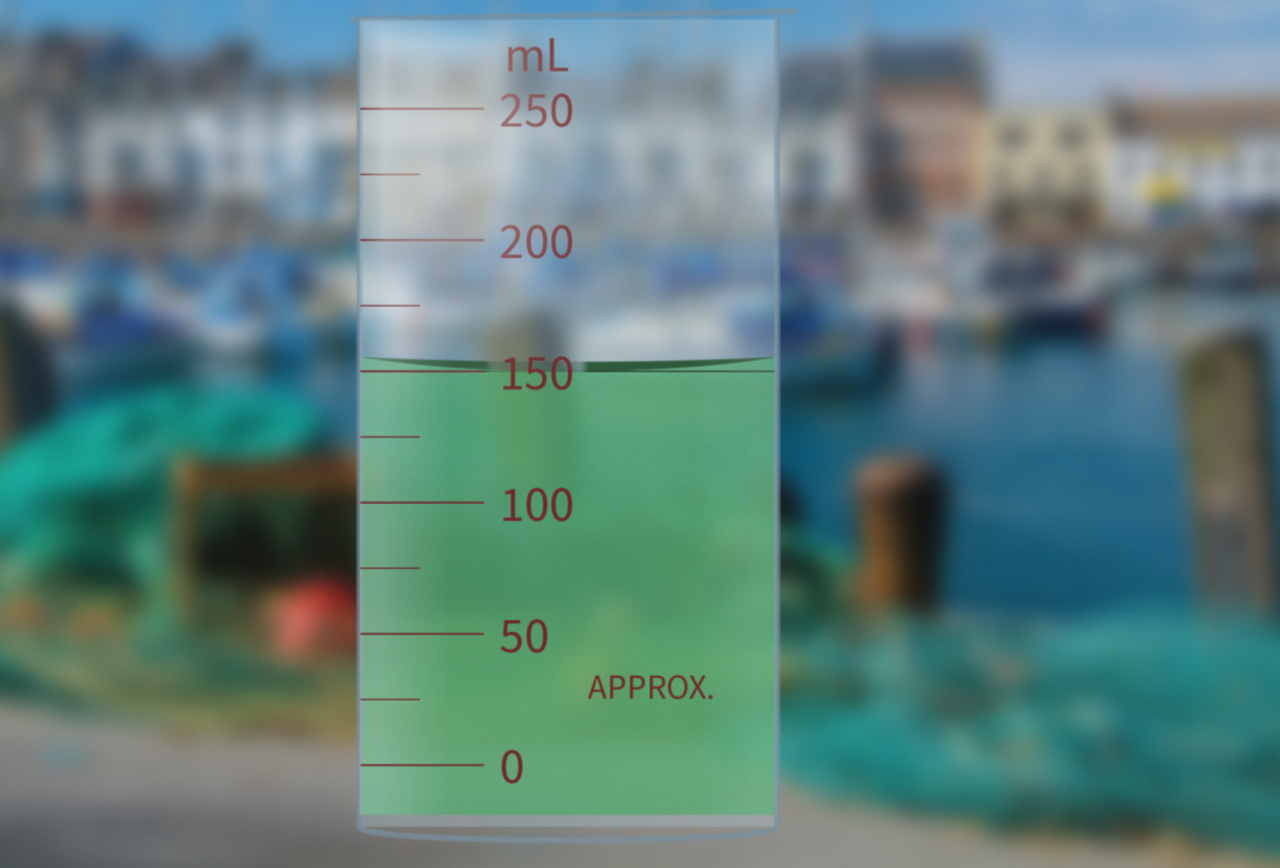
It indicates {"value": 150, "unit": "mL"}
